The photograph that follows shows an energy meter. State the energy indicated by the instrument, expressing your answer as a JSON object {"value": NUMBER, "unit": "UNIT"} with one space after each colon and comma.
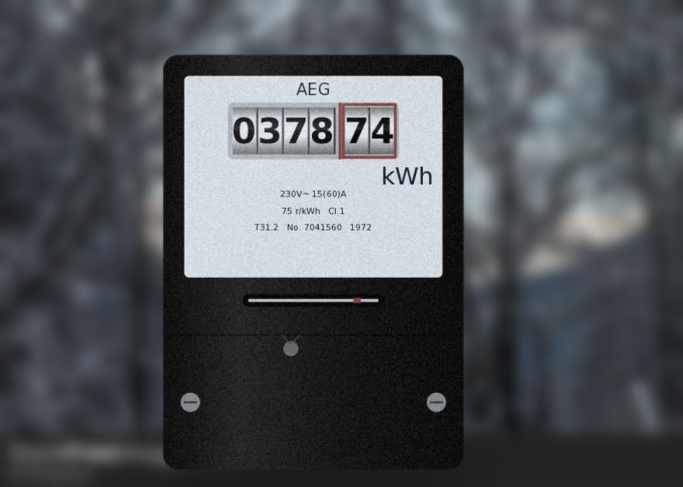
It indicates {"value": 378.74, "unit": "kWh"}
